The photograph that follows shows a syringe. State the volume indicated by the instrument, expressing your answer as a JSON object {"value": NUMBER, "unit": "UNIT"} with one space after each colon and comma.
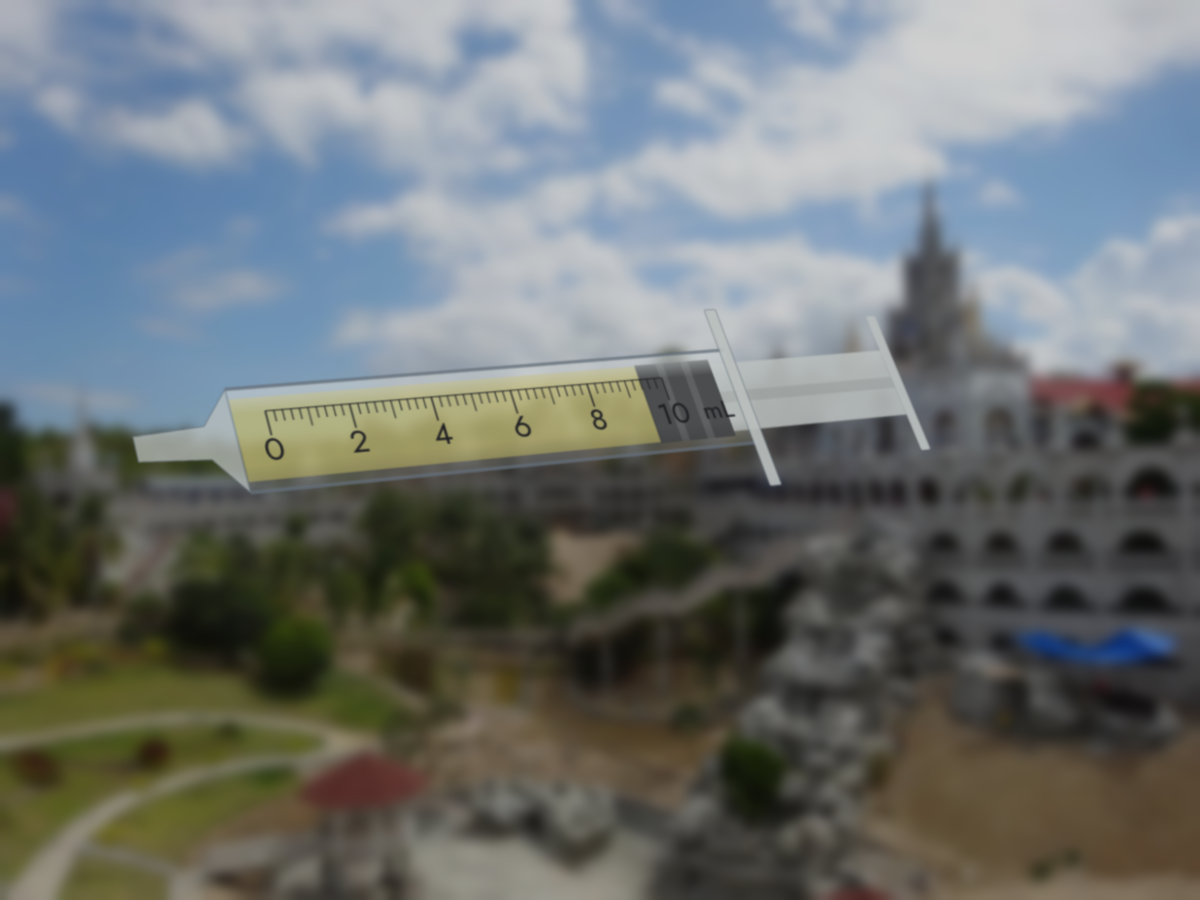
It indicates {"value": 9.4, "unit": "mL"}
